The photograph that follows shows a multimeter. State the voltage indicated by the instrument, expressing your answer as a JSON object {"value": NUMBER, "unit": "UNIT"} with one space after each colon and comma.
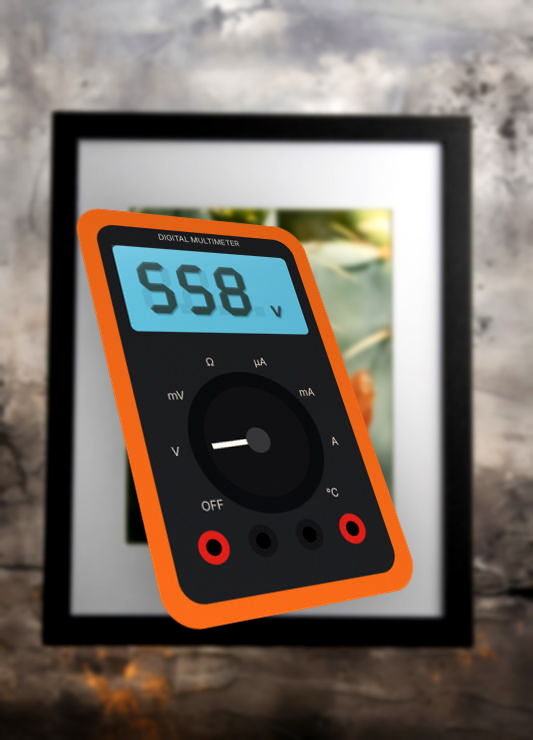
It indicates {"value": 558, "unit": "V"}
